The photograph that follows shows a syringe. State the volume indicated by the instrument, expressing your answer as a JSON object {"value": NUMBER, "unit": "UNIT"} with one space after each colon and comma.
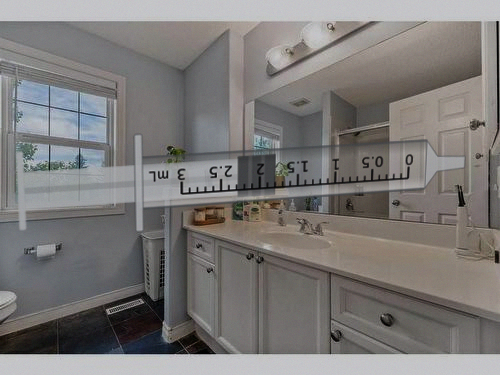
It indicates {"value": 1.8, "unit": "mL"}
